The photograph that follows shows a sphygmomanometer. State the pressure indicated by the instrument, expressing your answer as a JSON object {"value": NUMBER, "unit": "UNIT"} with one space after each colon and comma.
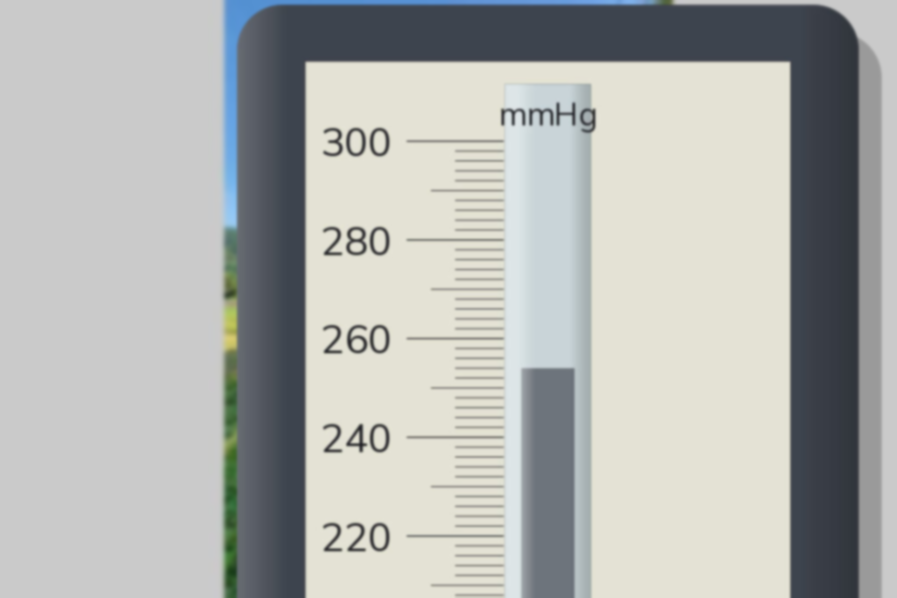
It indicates {"value": 254, "unit": "mmHg"}
